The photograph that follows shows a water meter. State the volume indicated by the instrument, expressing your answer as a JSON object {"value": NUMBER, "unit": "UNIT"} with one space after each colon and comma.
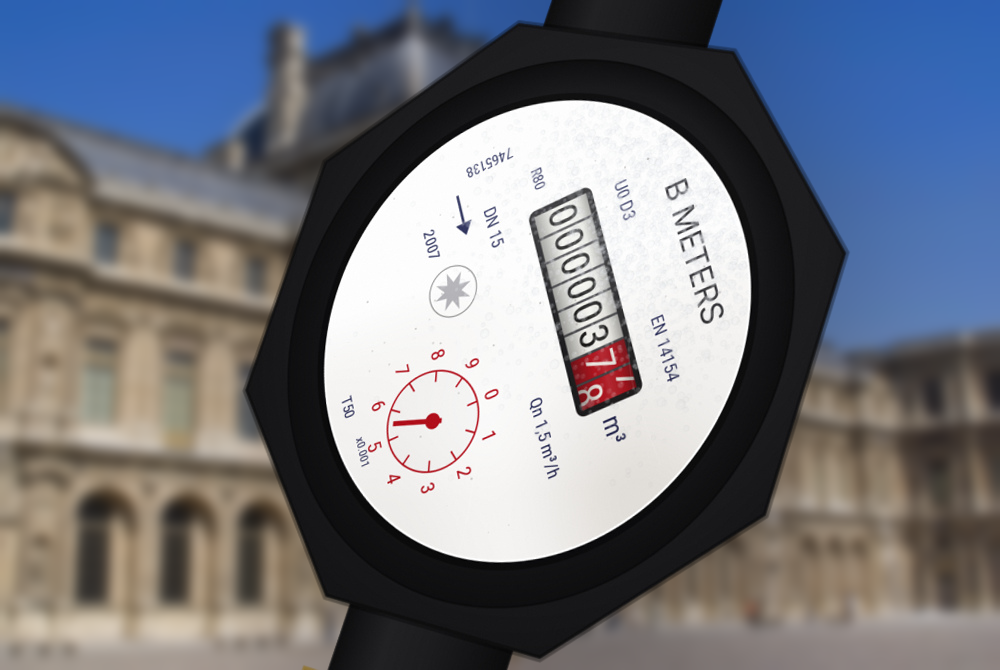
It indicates {"value": 3.775, "unit": "m³"}
